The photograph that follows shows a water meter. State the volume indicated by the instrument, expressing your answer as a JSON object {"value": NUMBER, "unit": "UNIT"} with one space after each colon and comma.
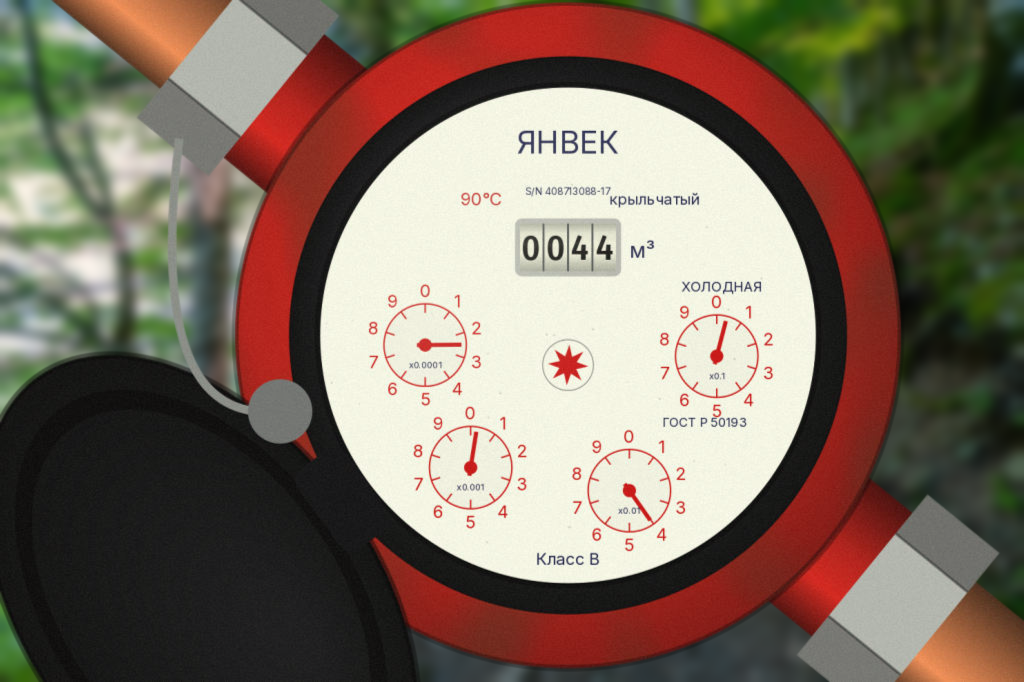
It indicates {"value": 44.0402, "unit": "m³"}
